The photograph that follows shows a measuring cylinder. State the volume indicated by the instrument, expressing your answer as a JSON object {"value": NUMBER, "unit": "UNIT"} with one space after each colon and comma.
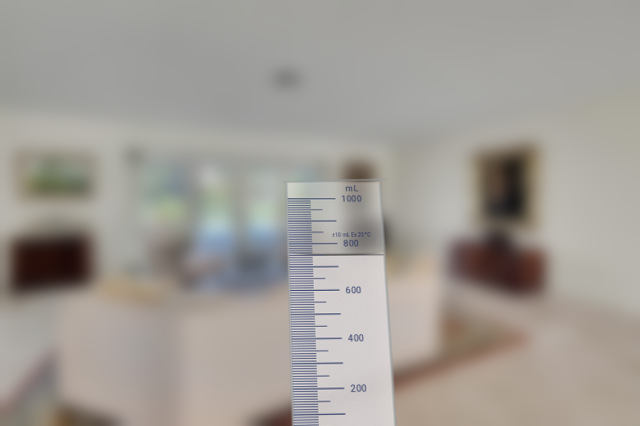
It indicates {"value": 750, "unit": "mL"}
